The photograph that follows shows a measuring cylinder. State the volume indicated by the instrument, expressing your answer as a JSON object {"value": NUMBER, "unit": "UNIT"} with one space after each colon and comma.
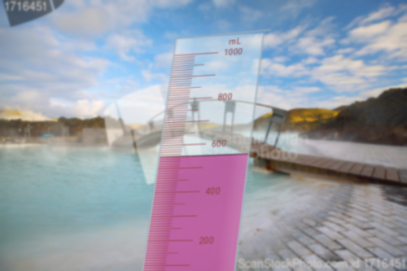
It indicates {"value": 550, "unit": "mL"}
